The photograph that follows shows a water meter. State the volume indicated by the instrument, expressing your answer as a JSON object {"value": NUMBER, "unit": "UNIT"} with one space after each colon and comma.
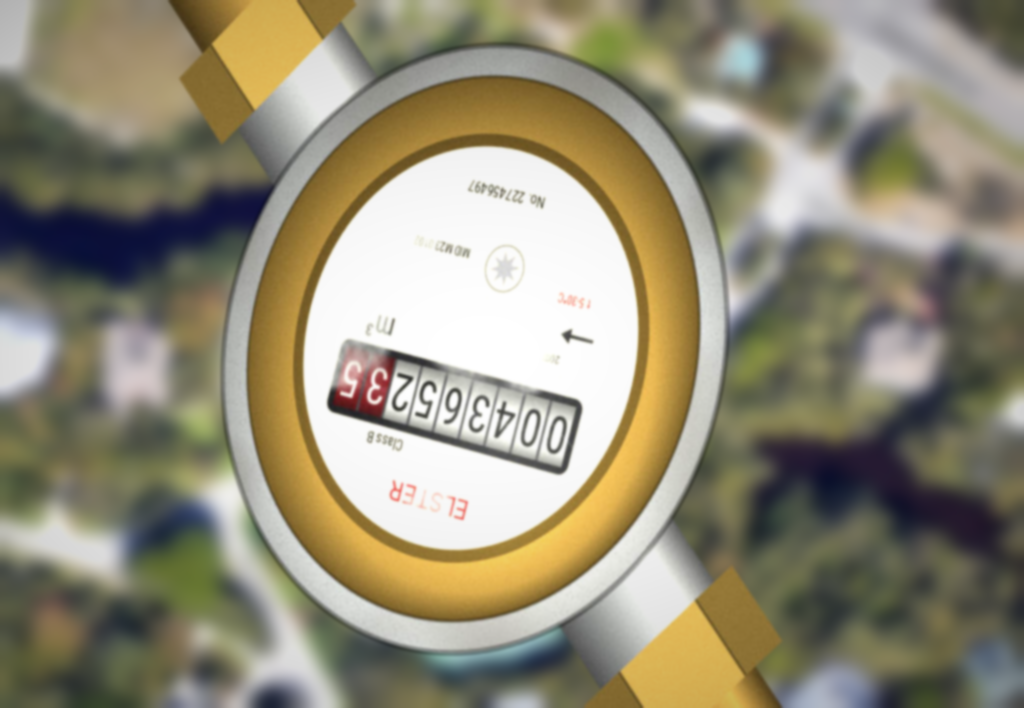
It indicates {"value": 43652.35, "unit": "m³"}
